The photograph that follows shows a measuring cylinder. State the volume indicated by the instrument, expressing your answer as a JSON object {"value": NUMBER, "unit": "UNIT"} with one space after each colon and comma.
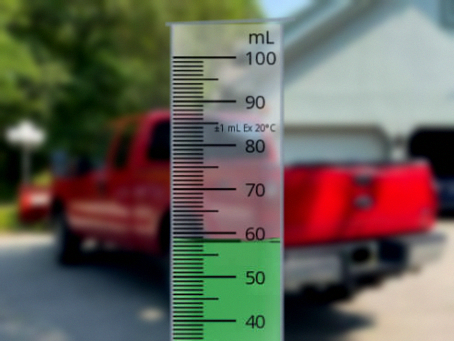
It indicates {"value": 58, "unit": "mL"}
